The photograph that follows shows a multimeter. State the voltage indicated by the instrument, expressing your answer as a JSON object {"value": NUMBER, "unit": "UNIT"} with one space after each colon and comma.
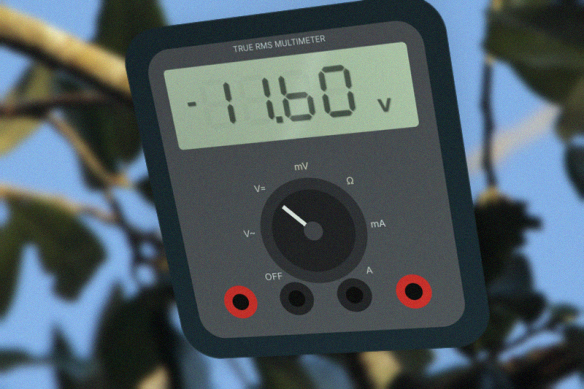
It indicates {"value": -11.60, "unit": "V"}
